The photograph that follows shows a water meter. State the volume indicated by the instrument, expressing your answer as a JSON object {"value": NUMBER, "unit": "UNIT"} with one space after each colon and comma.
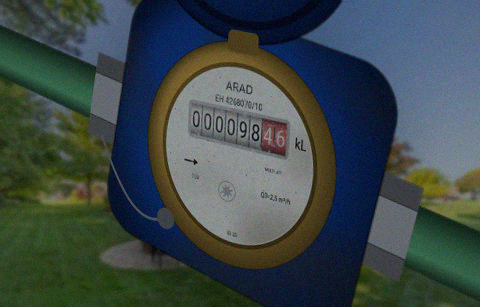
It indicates {"value": 98.46, "unit": "kL"}
